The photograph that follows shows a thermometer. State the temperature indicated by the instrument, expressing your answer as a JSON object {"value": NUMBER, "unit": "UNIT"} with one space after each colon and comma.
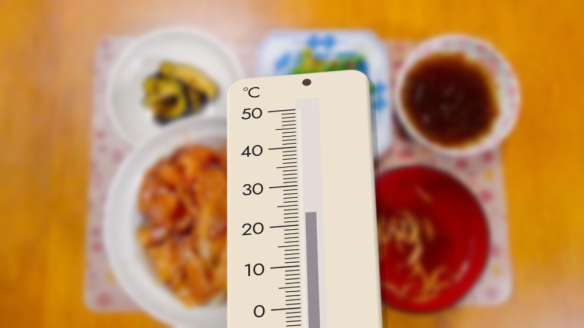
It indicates {"value": 23, "unit": "°C"}
